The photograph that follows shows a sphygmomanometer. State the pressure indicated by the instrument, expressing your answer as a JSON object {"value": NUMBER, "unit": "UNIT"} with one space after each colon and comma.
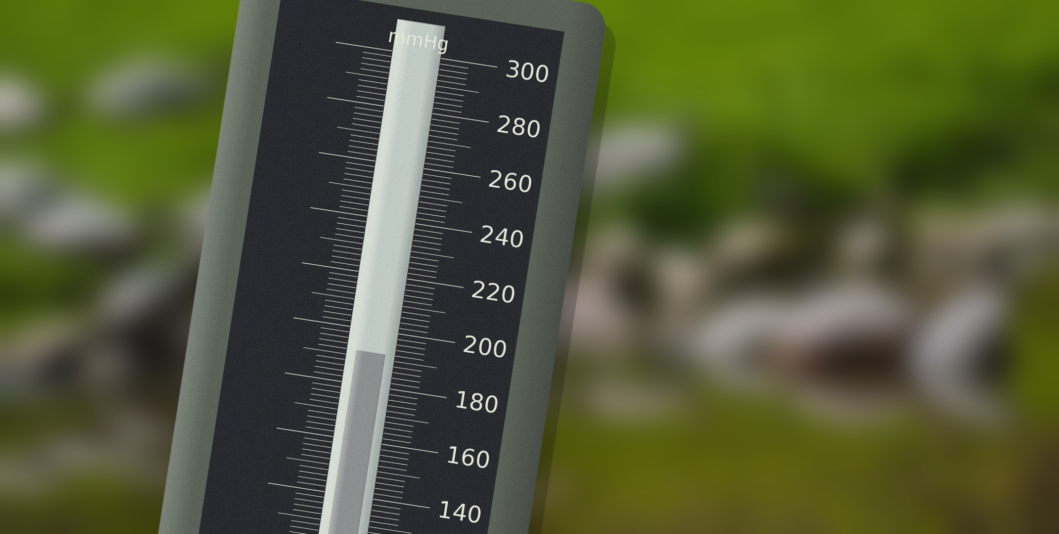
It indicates {"value": 192, "unit": "mmHg"}
